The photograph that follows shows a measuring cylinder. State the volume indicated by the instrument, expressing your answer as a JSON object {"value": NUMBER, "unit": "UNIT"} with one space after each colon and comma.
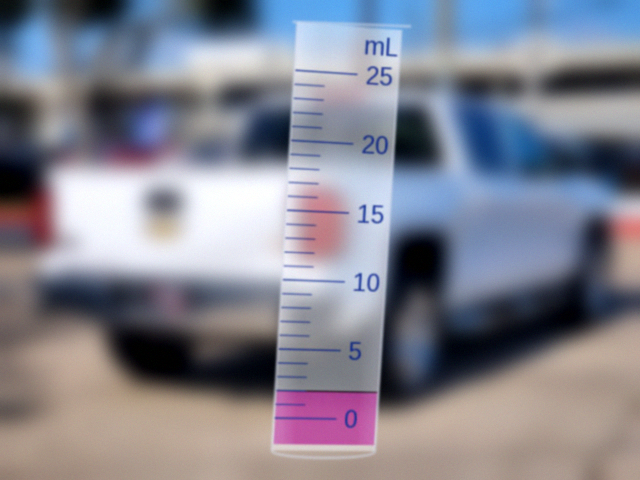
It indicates {"value": 2, "unit": "mL"}
